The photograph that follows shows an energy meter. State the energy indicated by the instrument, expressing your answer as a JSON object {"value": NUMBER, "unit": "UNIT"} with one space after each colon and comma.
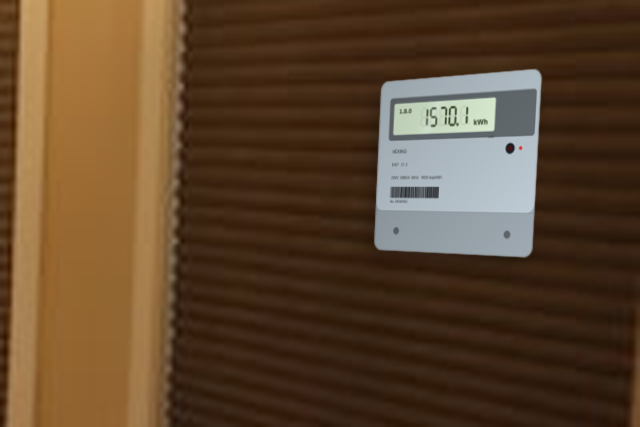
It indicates {"value": 1570.1, "unit": "kWh"}
